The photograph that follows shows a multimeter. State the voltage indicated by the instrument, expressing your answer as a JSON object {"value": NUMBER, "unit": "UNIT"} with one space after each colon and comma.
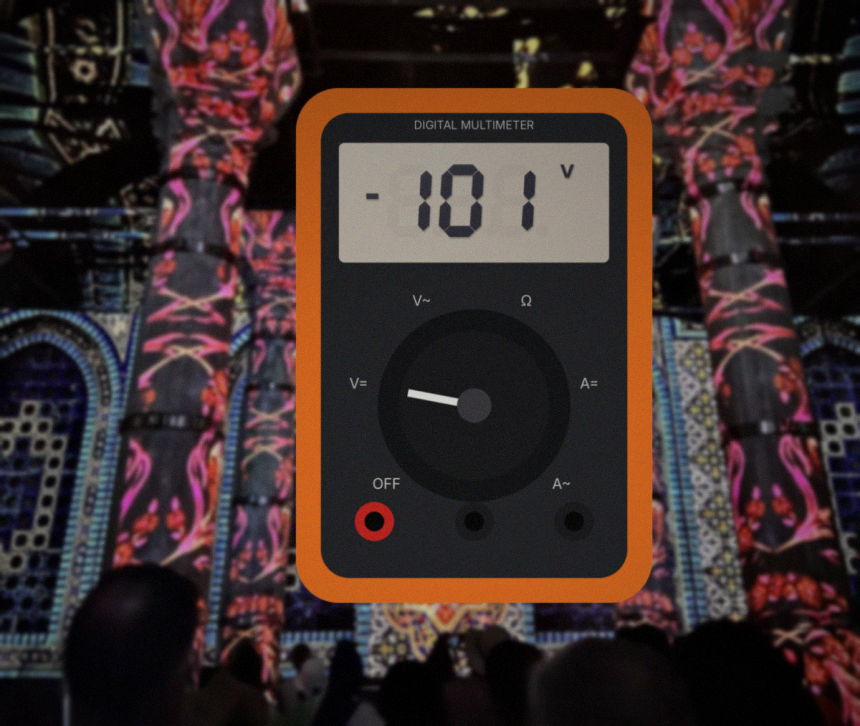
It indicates {"value": -101, "unit": "V"}
